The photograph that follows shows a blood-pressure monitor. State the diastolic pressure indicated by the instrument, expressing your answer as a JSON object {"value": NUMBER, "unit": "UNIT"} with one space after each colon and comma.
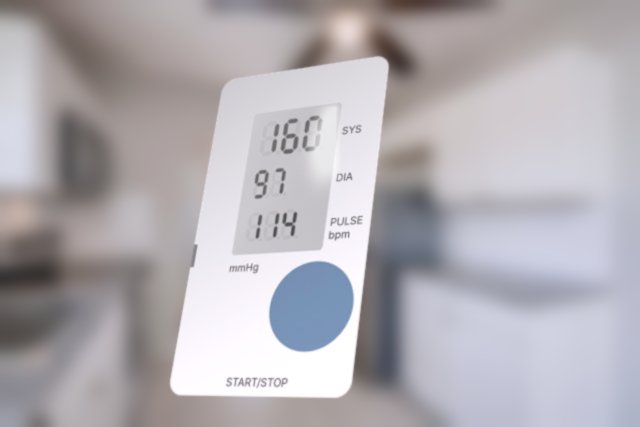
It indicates {"value": 97, "unit": "mmHg"}
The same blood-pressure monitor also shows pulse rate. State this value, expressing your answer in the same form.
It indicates {"value": 114, "unit": "bpm"}
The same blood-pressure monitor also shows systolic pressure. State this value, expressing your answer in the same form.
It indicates {"value": 160, "unit": "mmHg"}
